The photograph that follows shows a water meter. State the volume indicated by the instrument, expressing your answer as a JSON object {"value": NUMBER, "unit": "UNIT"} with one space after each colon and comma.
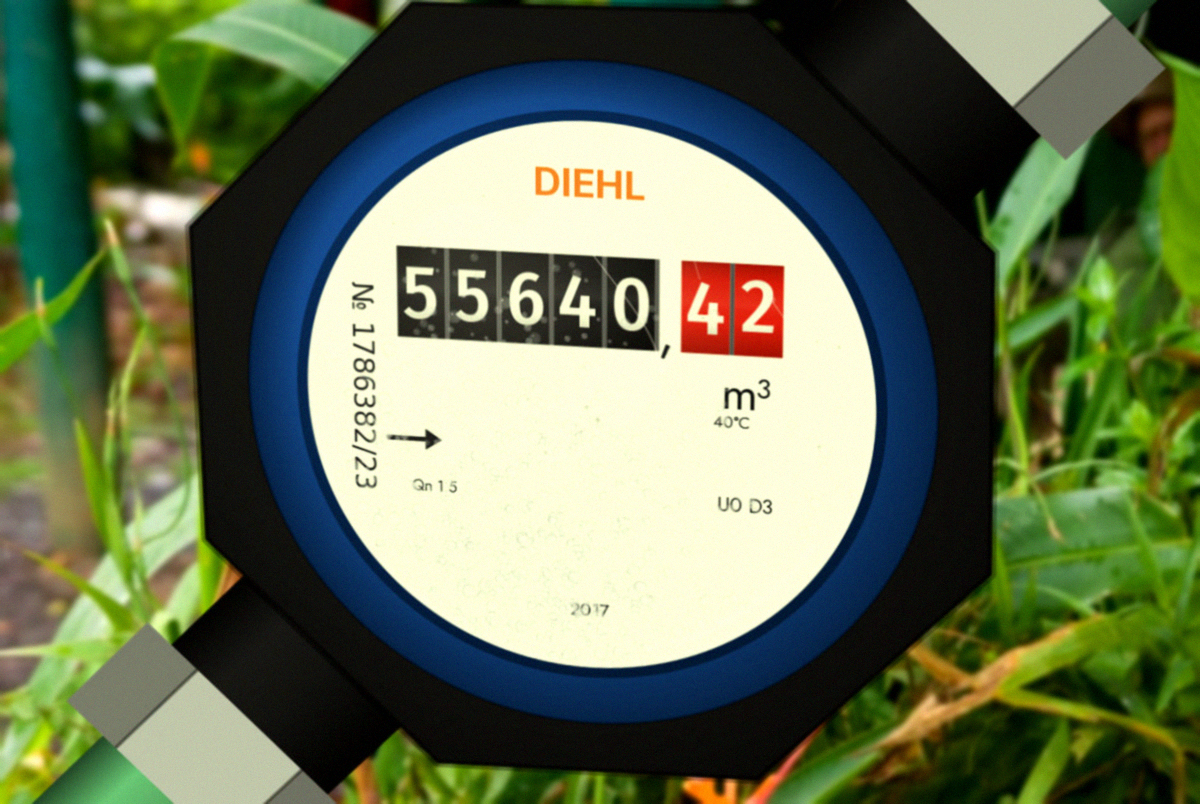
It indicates {"value": 55640.42, "unit": "m³"}
